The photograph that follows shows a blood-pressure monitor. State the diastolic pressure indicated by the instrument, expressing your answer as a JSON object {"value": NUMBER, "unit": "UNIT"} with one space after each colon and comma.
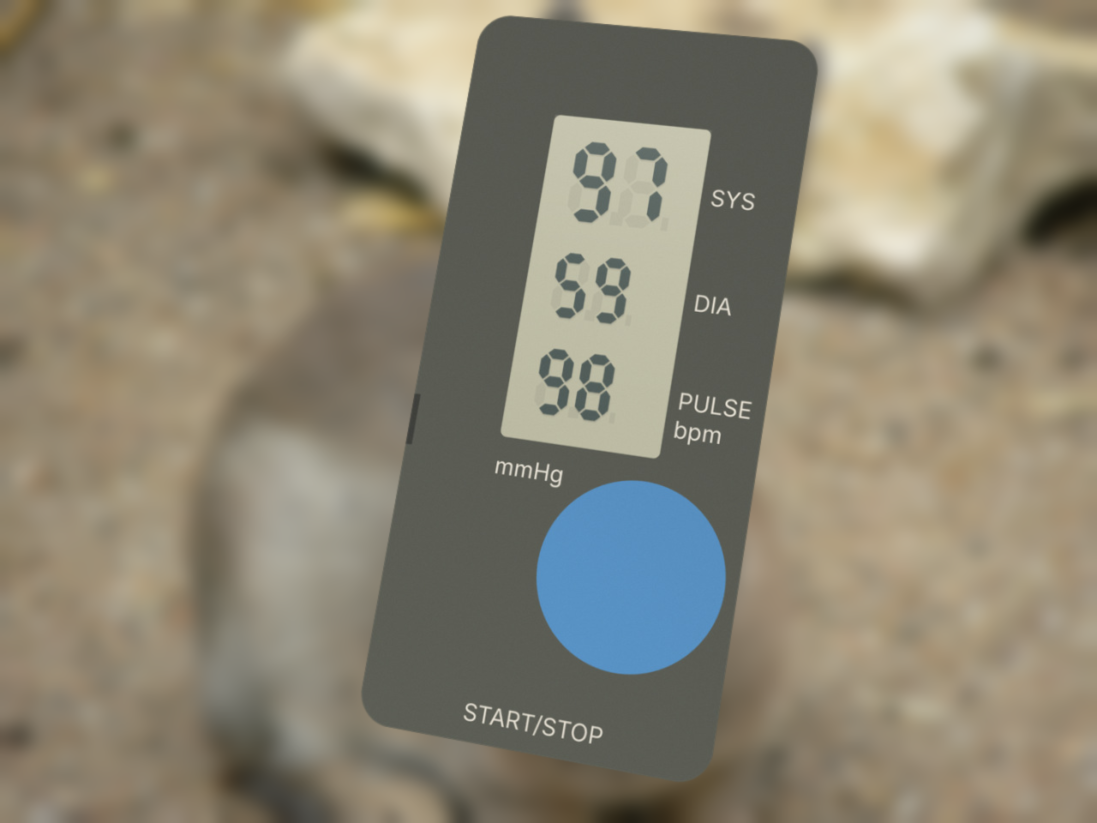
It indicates {"value": 59, "unit": "mmHg"}
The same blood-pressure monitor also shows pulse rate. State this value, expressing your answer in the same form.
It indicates {"value": 98, "unit": "bpm"}
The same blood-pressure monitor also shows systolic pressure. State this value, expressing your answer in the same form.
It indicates {"value": 97, "unit": "mmHg"}
